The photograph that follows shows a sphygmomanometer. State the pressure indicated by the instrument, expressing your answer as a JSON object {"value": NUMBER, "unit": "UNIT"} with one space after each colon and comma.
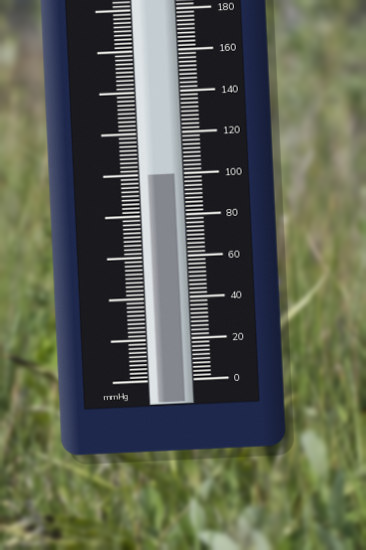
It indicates {"value": 100, "unit": "mmHg"}
